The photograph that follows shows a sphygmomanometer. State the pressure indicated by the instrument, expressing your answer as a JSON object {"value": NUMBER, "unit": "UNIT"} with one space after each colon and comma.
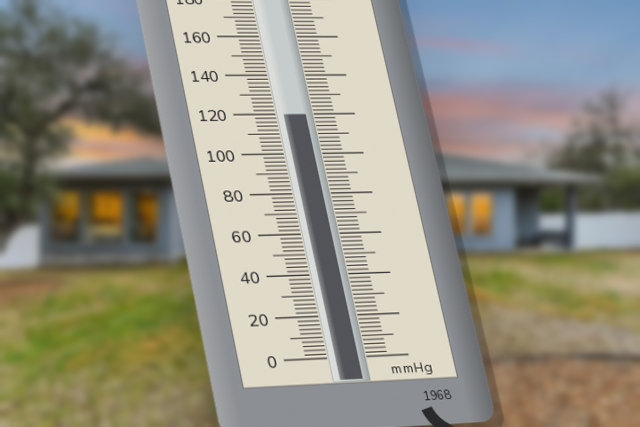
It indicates {"value": 120, "unit": "mmHg"}
